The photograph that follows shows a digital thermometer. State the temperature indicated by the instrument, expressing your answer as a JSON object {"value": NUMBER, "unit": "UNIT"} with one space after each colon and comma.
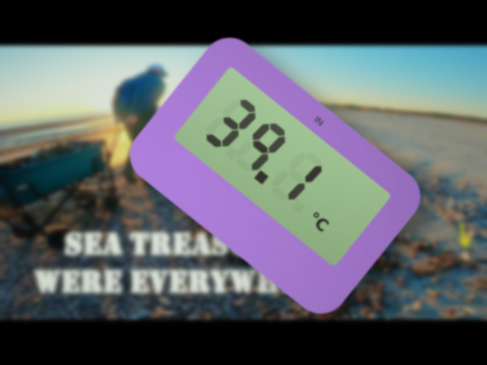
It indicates {"value": 39.1, "unit": "°C"}
